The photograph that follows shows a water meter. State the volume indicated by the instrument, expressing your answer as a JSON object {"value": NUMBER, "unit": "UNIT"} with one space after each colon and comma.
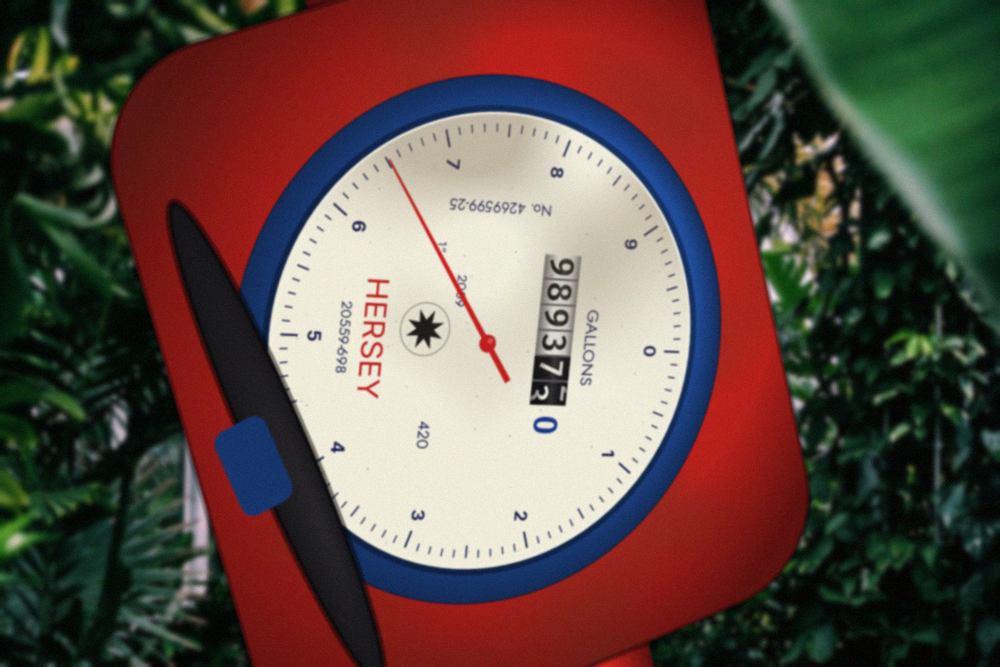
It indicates {"value": 9893726.5, "unit": "gal"}
